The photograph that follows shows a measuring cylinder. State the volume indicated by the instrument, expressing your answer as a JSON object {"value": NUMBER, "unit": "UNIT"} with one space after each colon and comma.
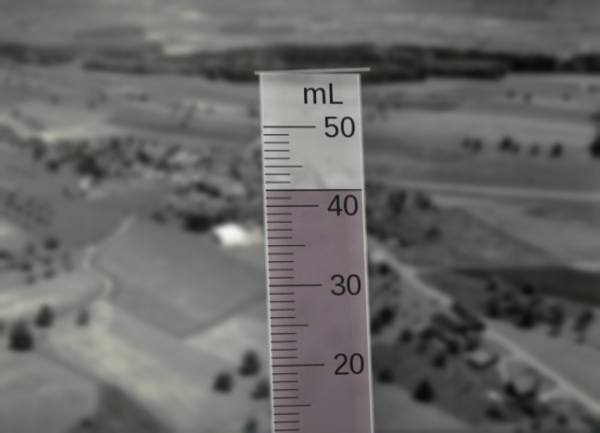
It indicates {"value": 42, "unit": "mL"}
